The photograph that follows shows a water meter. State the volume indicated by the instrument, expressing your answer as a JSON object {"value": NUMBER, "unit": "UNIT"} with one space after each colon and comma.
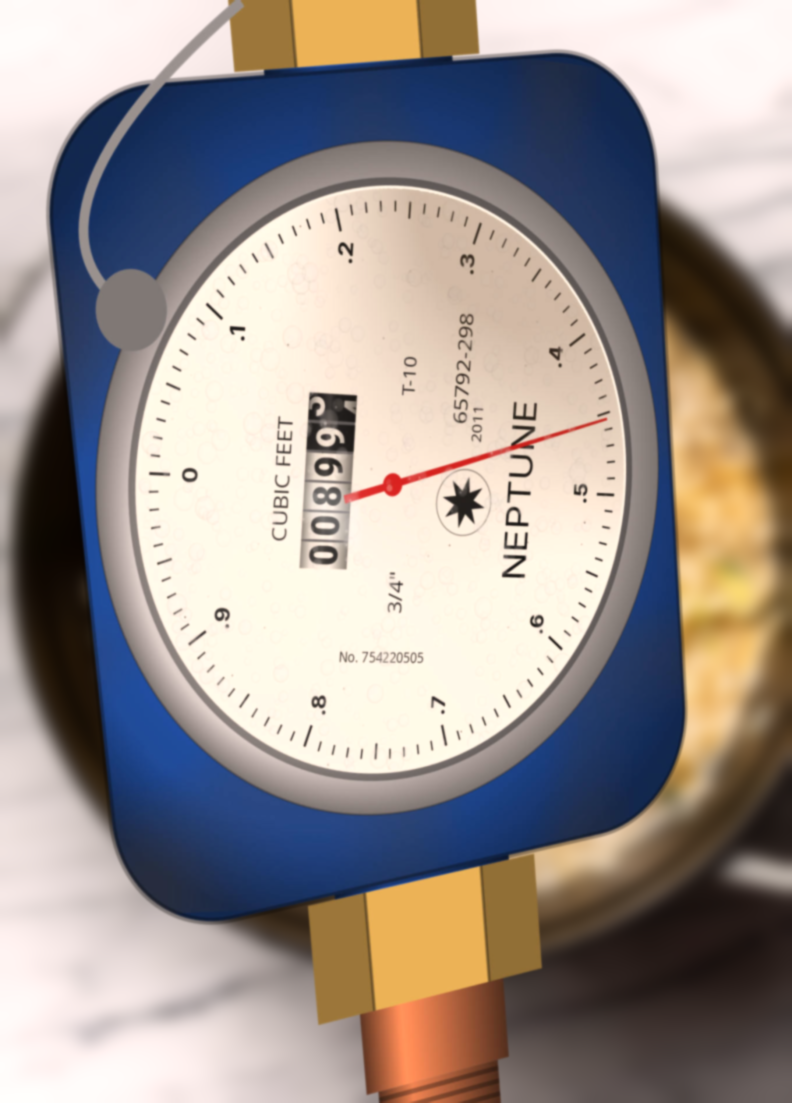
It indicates {"value": 8993.45, "unit": "ft³"}
